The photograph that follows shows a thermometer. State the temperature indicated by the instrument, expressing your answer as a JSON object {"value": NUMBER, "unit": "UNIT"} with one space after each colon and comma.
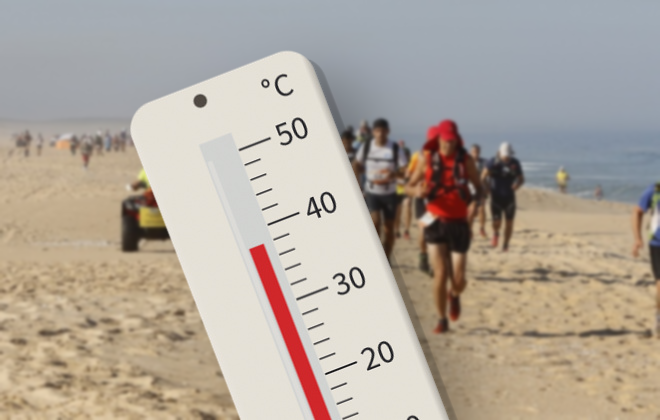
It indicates {"value": 38, "unit": "°C"}
